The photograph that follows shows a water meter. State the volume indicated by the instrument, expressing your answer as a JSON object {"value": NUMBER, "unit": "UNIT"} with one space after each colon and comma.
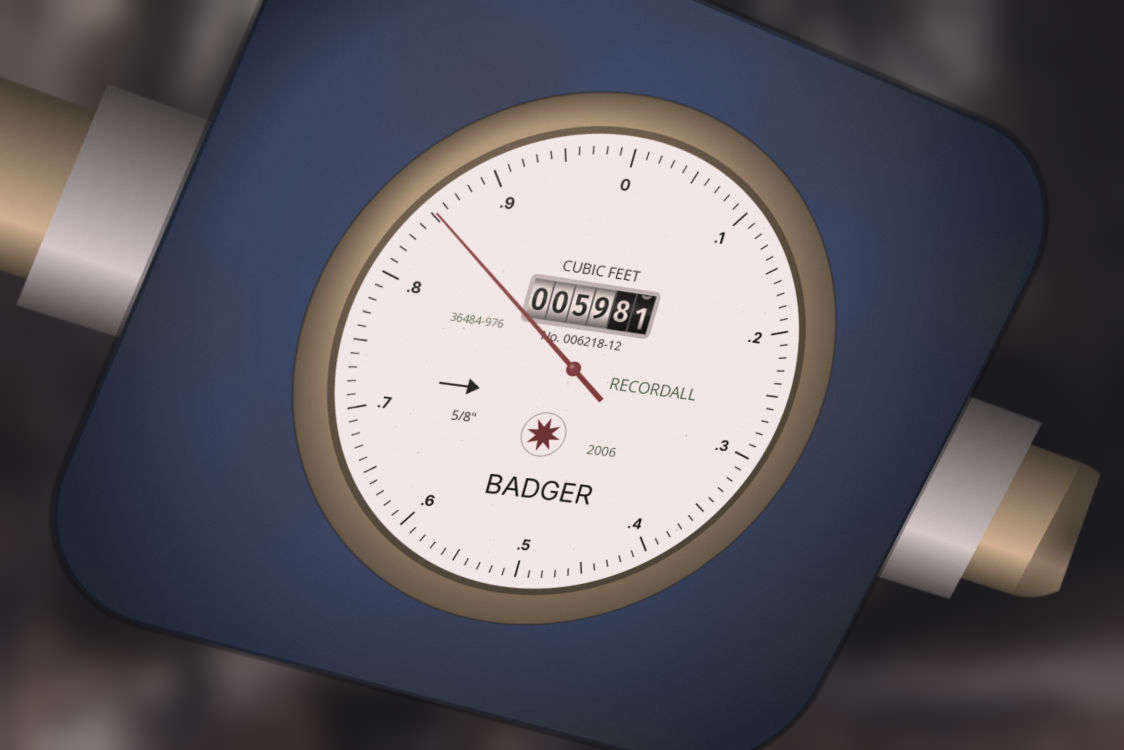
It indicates {"value": 5980.85, "unit": "ft³"}
